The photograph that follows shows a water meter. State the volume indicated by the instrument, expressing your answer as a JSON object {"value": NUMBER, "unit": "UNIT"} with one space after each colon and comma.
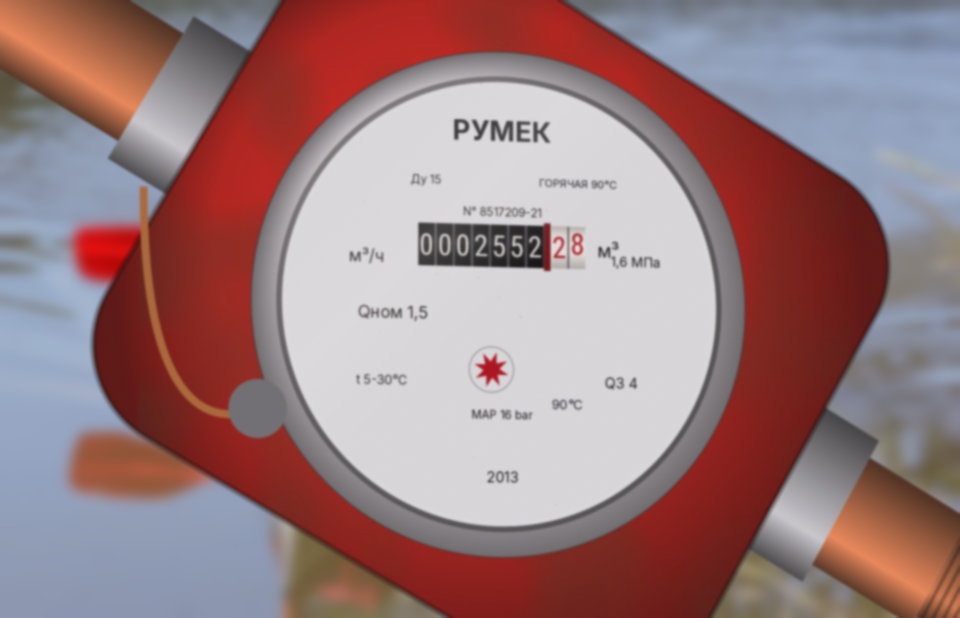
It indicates {"value": 2552.28, "unit": "m³"}
